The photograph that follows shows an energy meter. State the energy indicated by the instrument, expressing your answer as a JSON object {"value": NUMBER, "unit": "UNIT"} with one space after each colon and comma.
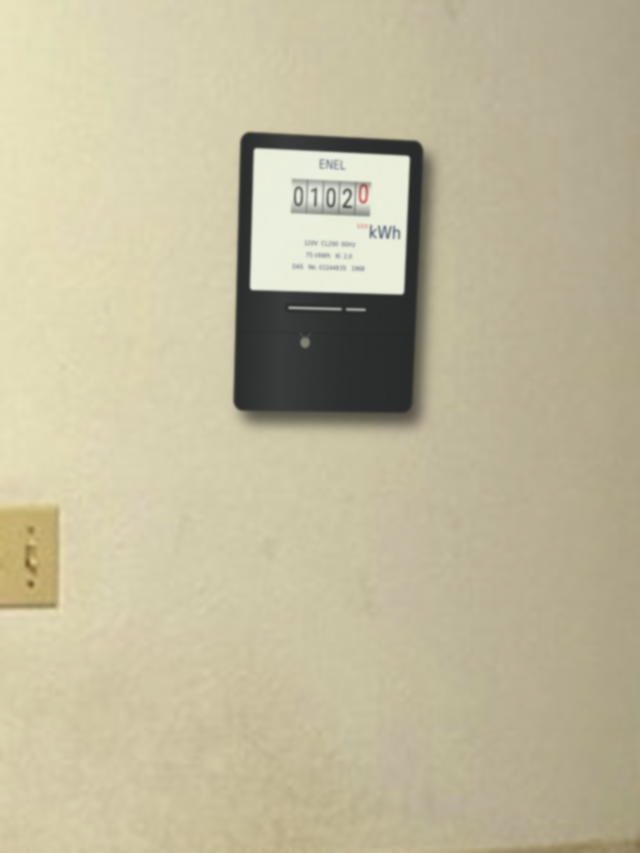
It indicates {"value": 102.0, "unit": "kWh"}
